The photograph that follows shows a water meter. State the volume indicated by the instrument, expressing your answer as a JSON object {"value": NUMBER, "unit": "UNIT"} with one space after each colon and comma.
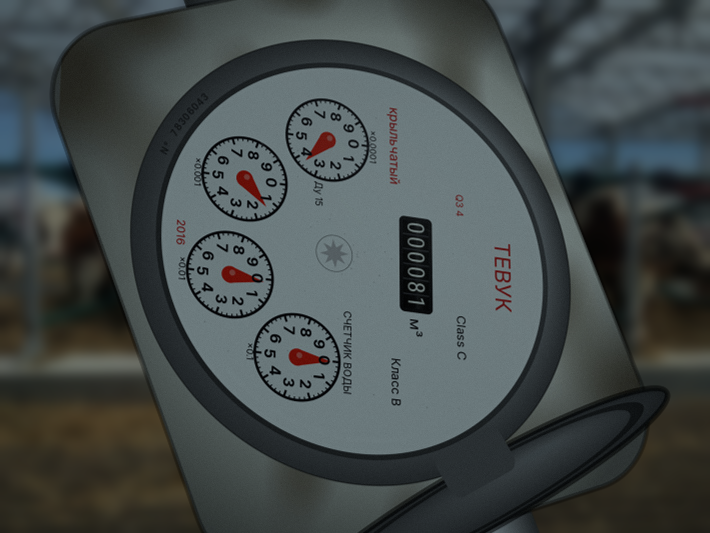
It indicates {"value": 81.0013, "unit": "m³"}
